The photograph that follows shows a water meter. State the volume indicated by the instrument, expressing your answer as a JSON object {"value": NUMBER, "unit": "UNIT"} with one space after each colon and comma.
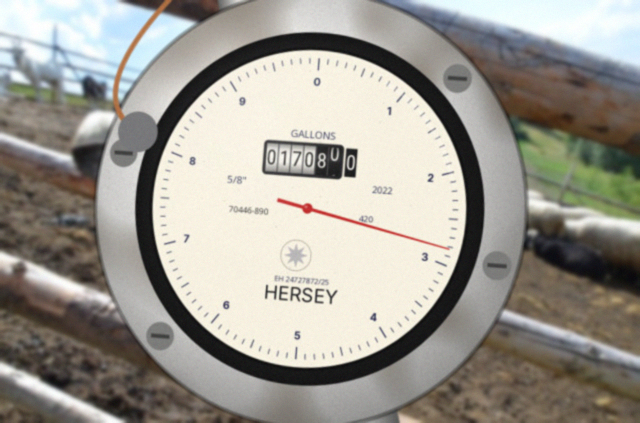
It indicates {"value": 170802.8, "unit": "gal"}
